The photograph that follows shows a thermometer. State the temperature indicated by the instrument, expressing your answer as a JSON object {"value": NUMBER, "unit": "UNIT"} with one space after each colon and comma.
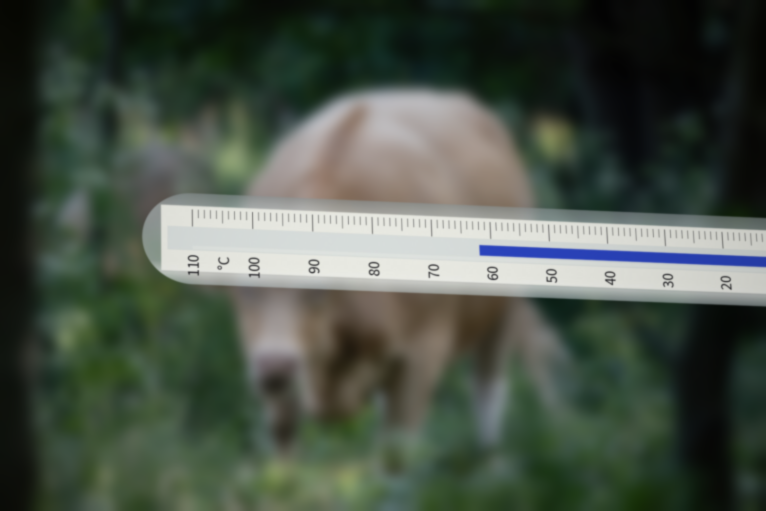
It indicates {"value": 62, "unit": "°C"}
